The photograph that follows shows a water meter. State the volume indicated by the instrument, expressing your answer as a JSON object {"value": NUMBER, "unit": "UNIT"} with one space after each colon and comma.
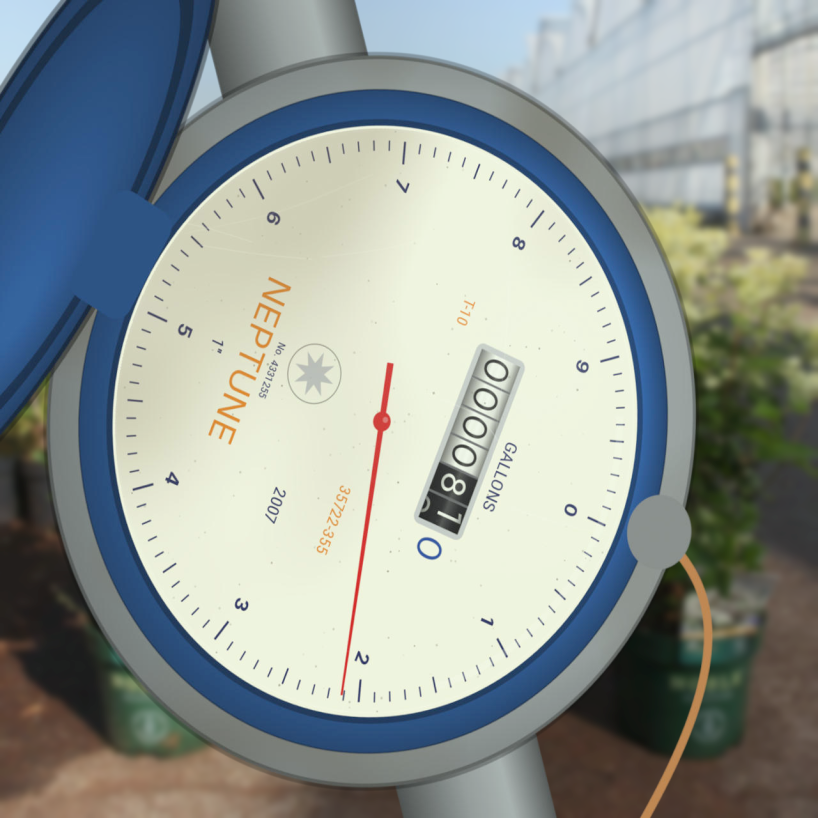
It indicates {"value": 812.1, "unit": "gal"}
